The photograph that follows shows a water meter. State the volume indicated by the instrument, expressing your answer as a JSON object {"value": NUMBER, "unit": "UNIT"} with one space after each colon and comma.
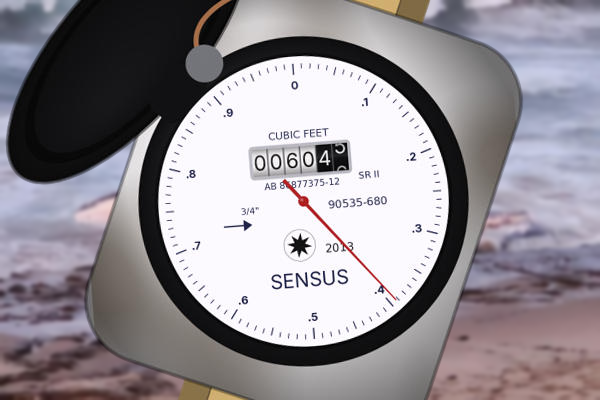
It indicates {"value": 6045.39, "unit": "ft³"}
